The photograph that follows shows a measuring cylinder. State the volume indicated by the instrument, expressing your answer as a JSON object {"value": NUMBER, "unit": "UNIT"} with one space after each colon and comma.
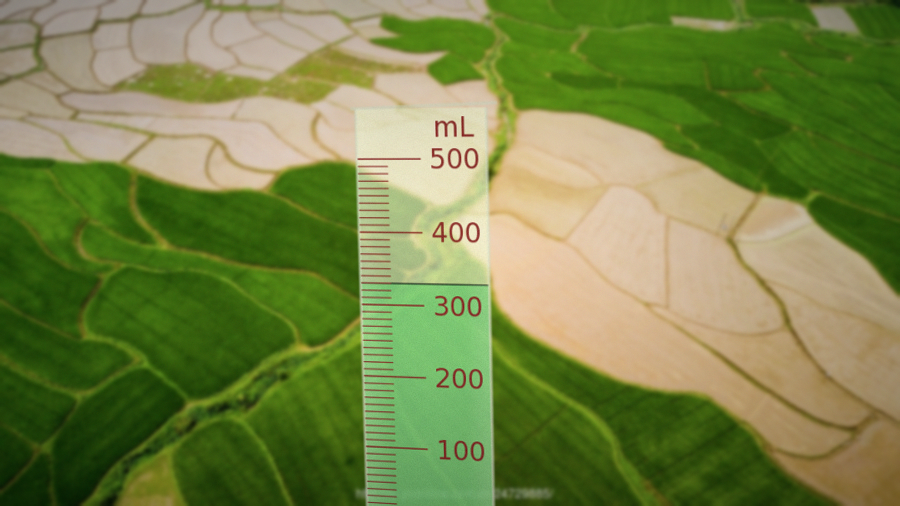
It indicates {"value": 330, "unit": "mL"}
